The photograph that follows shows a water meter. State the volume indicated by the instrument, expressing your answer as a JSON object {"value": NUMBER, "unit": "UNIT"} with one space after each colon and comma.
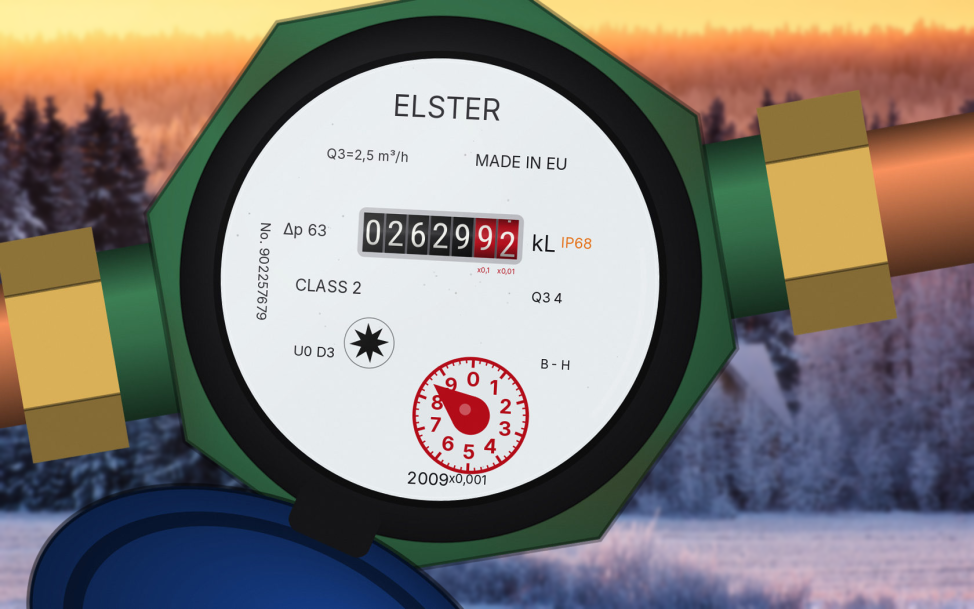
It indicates {"value": 2629.918, "unit": "kL"}
